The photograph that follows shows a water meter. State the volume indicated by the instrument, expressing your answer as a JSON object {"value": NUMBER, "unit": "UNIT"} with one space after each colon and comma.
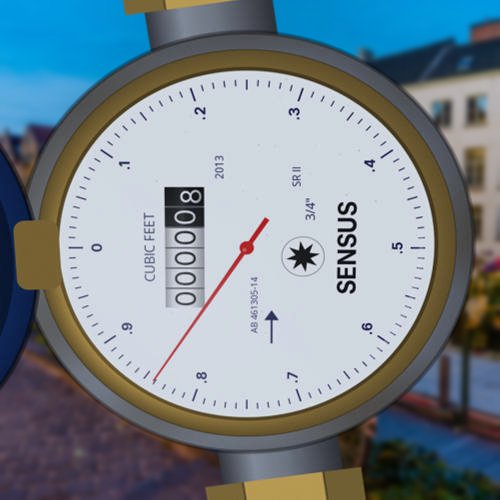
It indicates {"value": 7.84, "unit": "ft³"}
